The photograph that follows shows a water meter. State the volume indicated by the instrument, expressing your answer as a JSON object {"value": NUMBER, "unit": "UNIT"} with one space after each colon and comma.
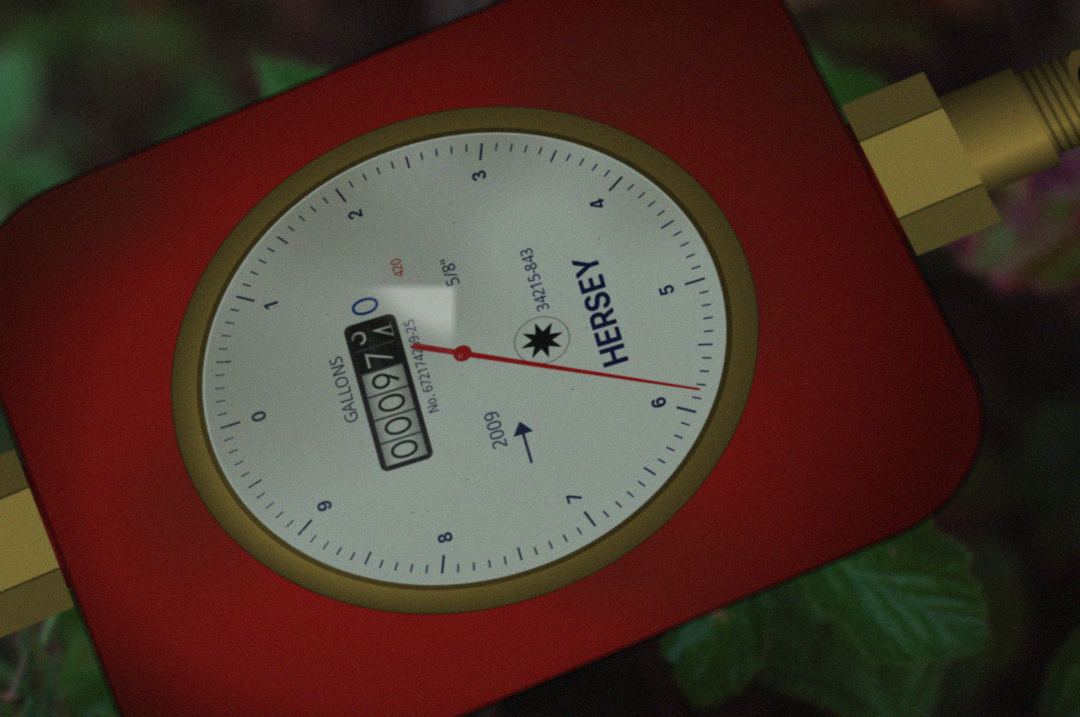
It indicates {"value": 9735.8, "unit": "gal"}
